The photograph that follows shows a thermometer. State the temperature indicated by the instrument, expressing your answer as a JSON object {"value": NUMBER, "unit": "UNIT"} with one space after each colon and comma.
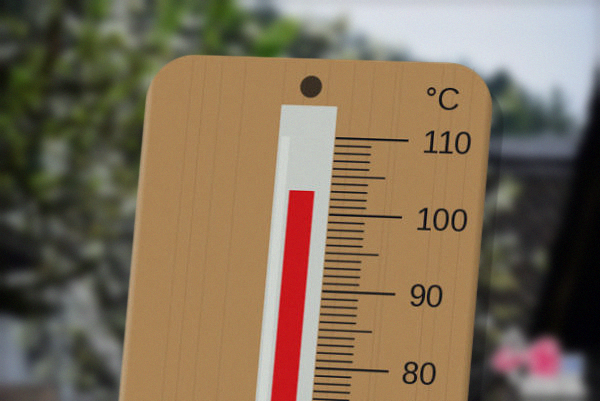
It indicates {"value": 103, "unit": "°C"}
